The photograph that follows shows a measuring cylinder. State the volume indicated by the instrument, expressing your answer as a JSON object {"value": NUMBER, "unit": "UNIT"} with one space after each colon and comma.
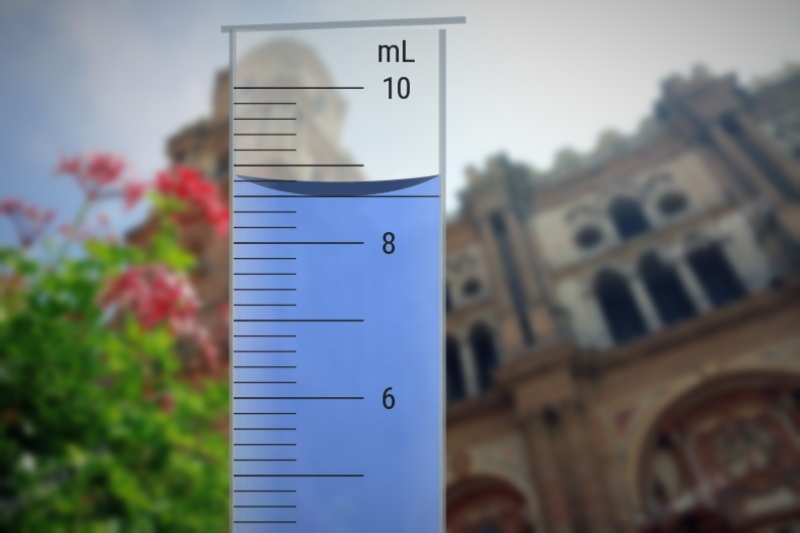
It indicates {"value": 8.6, "unit": "mL"}
